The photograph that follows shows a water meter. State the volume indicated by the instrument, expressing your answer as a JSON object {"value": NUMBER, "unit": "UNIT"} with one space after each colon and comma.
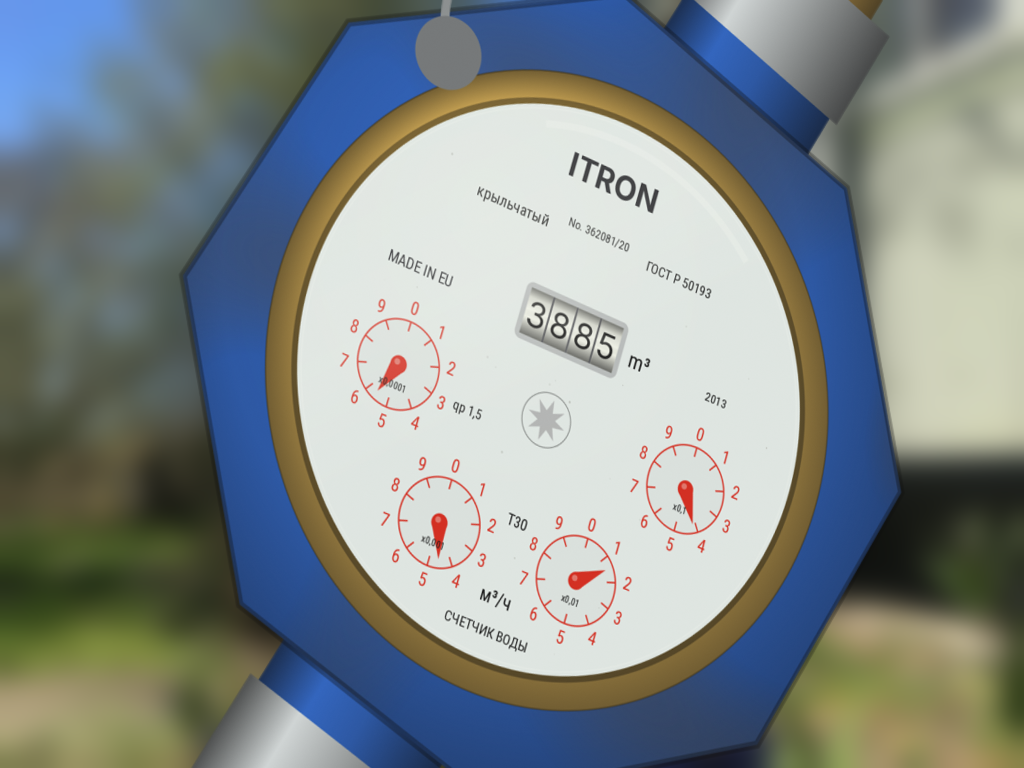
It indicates {"value": 3885.4145, "unit": "m³"}
